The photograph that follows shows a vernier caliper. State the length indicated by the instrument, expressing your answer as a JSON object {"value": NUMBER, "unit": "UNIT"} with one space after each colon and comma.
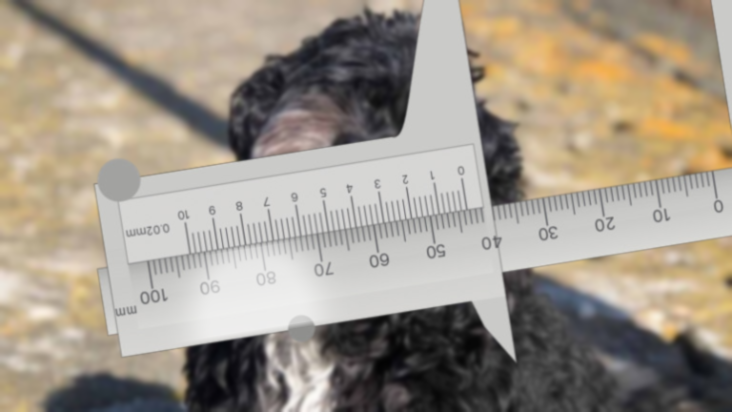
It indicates {"value": 43.5, "unit": "mm"}
